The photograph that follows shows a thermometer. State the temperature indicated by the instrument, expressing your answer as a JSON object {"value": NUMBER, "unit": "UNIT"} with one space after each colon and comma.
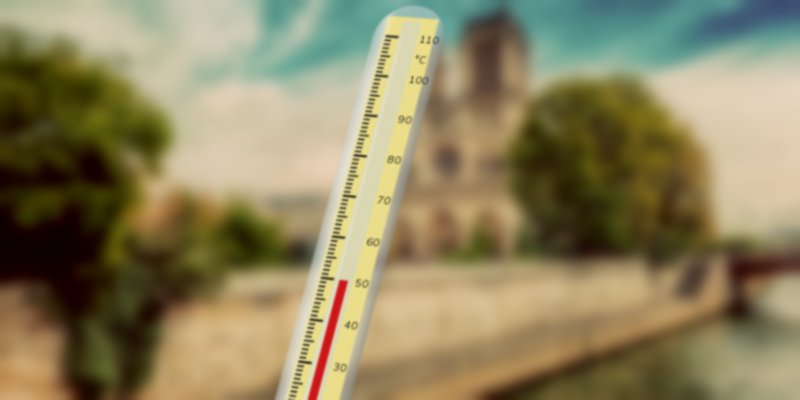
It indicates {"value": 50, "unit": "°C"}
